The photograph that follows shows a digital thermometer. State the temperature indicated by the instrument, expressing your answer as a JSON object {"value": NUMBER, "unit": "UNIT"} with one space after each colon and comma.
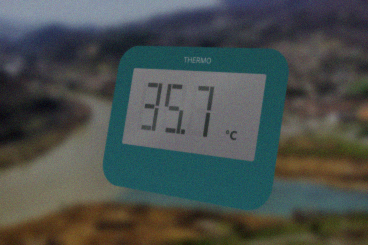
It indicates {"value": 35.7, "unit": "°C"}
